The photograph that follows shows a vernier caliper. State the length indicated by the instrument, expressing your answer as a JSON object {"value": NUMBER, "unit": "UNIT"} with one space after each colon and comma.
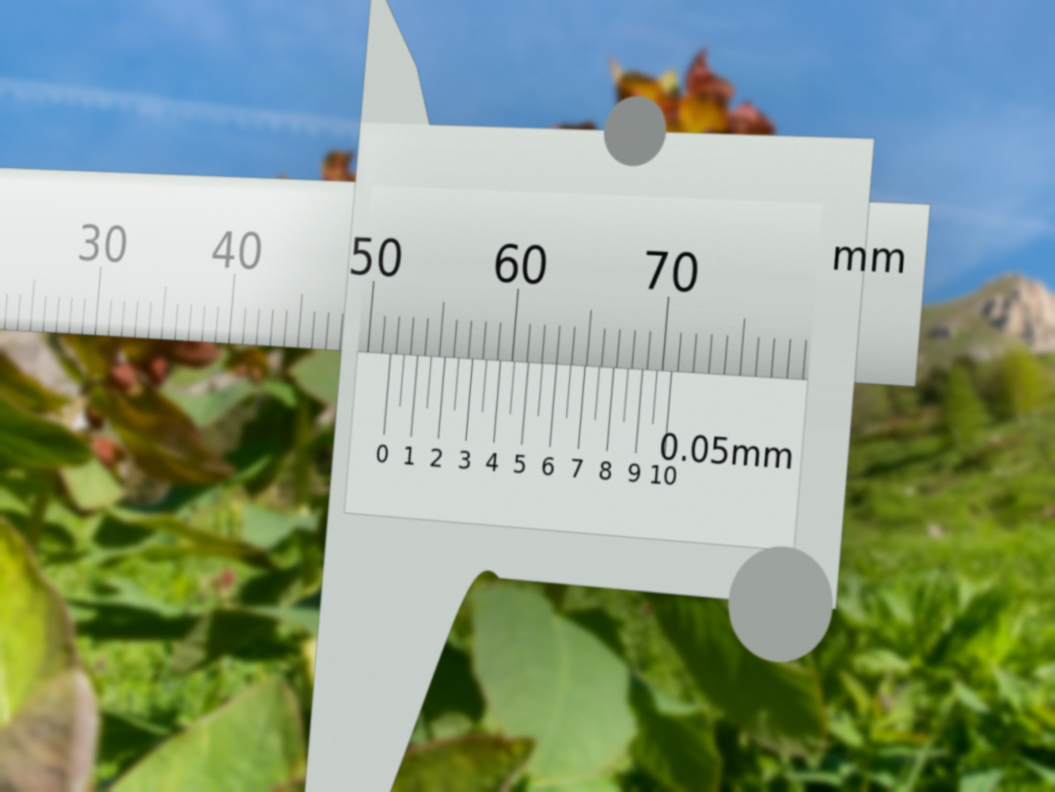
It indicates {"value": 51.6, "unit": "mm"}
